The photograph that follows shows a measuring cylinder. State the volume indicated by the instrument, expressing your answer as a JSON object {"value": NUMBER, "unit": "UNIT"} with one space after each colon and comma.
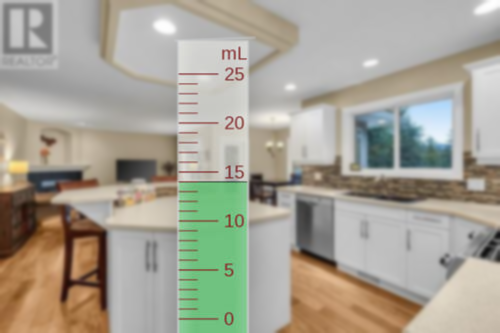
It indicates {"value": 14, "unit": "mL"}
